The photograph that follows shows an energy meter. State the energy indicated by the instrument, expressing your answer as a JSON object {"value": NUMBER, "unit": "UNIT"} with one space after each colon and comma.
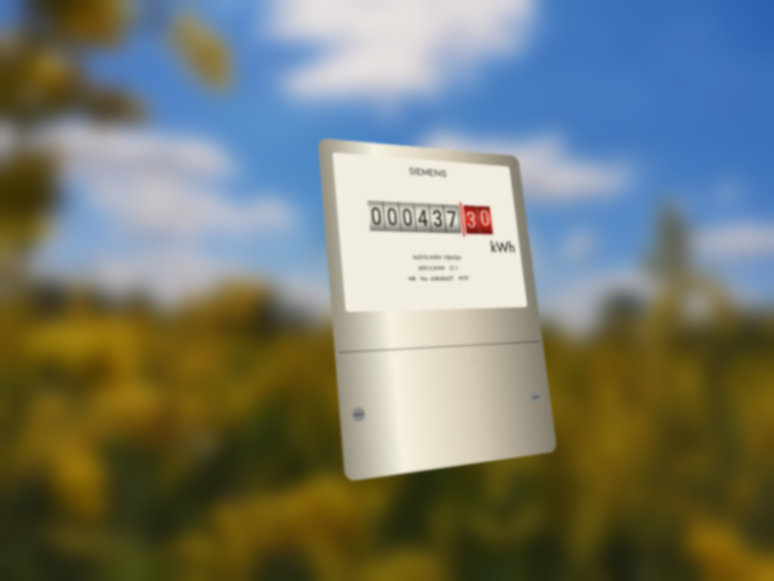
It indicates {"value": 437.30, "unit": "kWh"}
